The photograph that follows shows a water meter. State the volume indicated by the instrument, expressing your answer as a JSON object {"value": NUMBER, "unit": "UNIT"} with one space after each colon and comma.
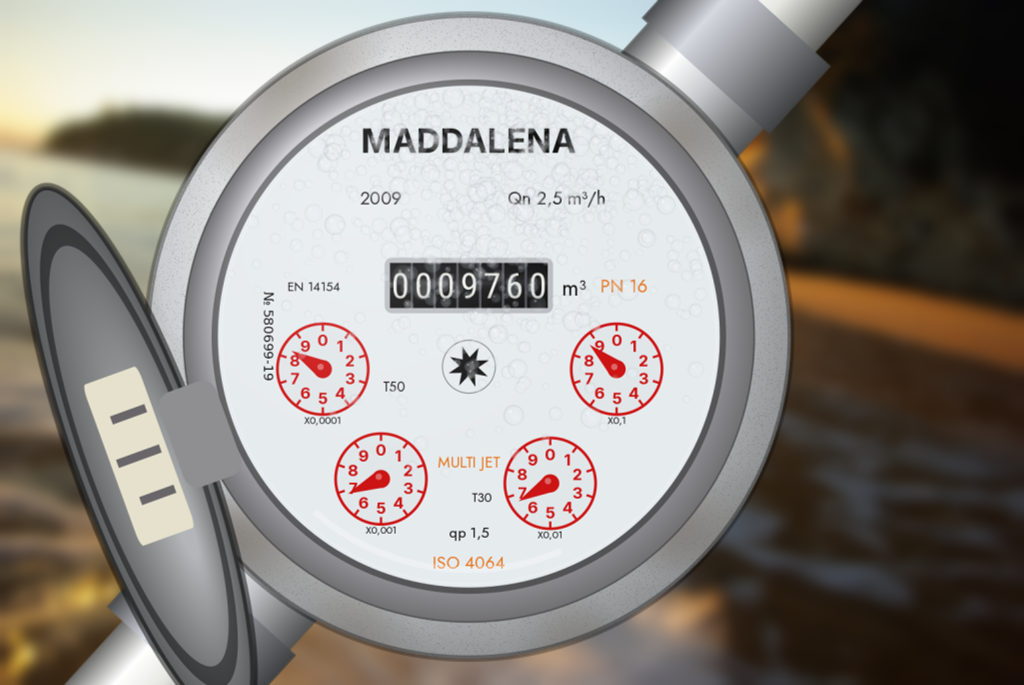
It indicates {"value": 9760.8668, "unit": "m³"}
